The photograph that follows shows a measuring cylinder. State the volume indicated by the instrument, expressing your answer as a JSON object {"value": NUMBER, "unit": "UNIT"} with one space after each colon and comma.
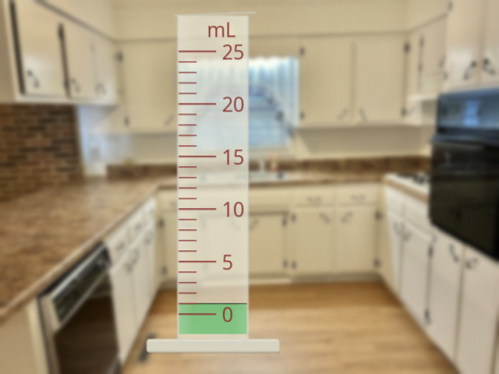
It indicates {"value": 1, "unit": "mL"}
